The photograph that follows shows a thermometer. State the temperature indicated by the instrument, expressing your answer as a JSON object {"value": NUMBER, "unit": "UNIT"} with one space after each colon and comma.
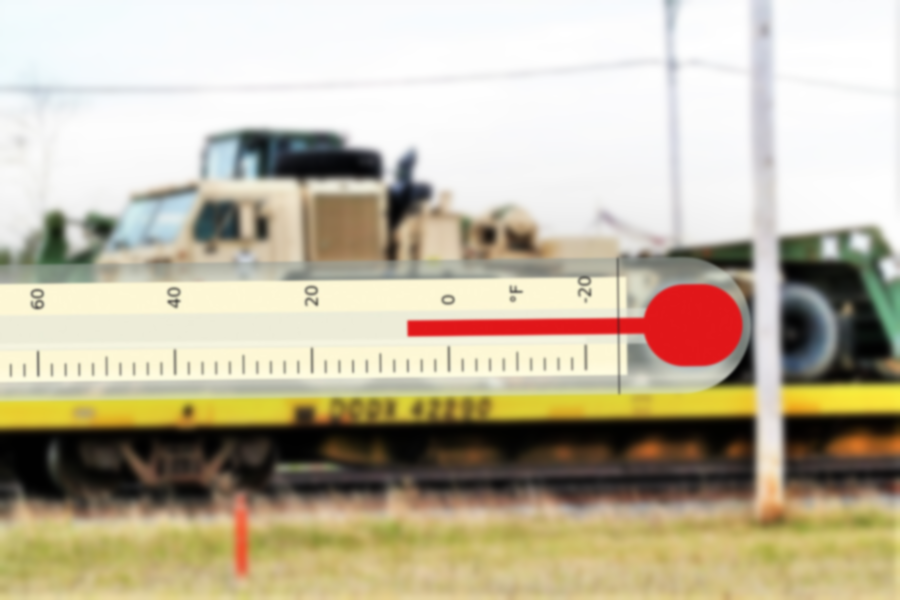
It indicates {"value": 6, "unit": "°F"}
